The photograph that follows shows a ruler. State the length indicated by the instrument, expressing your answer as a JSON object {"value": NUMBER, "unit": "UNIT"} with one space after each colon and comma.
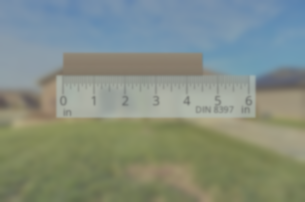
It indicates {"value": 4.5, "unit": "in"}
